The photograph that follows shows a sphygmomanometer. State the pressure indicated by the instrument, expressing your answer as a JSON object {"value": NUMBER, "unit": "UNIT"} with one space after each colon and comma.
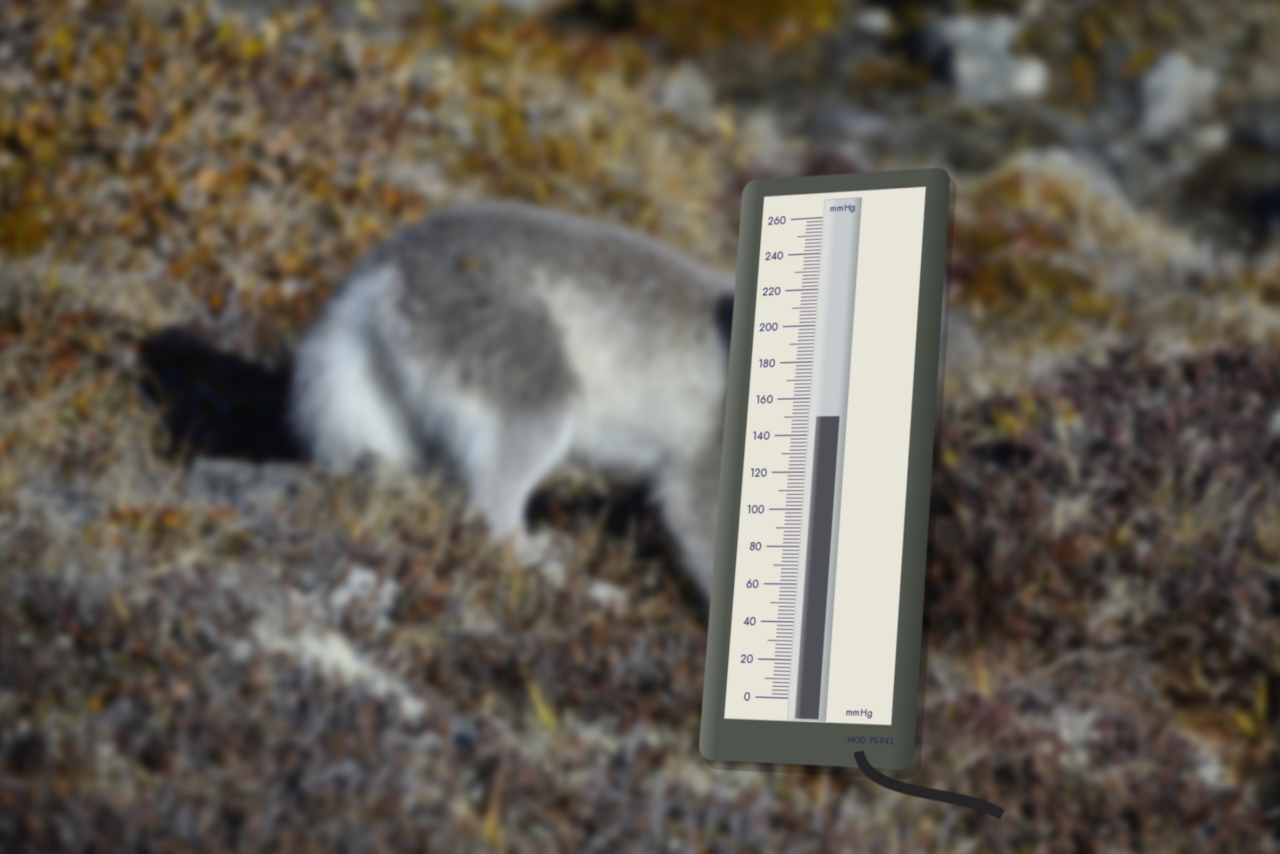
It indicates {"value": 150, "unit": "mmHg"}
